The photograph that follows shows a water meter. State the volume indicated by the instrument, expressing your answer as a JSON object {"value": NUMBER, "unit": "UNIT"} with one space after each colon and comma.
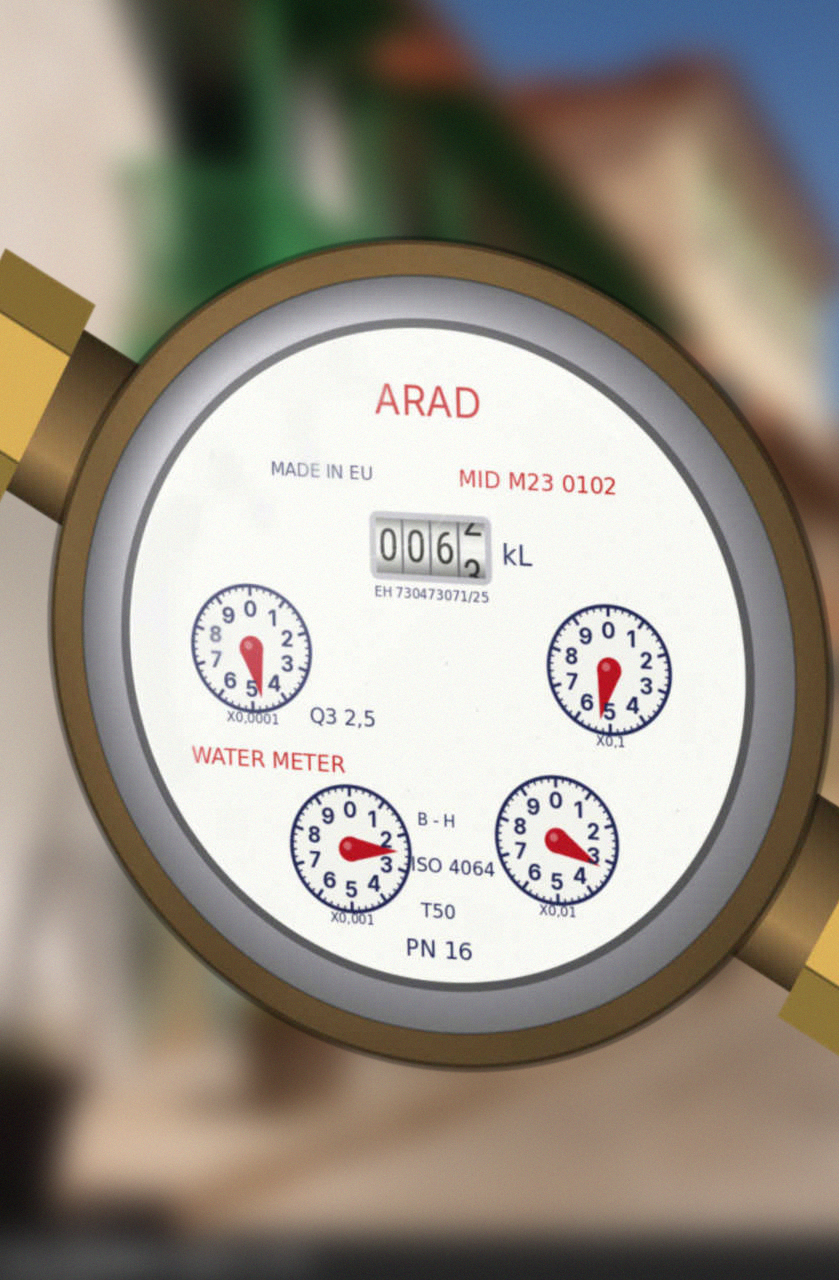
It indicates {"value": 62.5324, "unit": "kL"}
